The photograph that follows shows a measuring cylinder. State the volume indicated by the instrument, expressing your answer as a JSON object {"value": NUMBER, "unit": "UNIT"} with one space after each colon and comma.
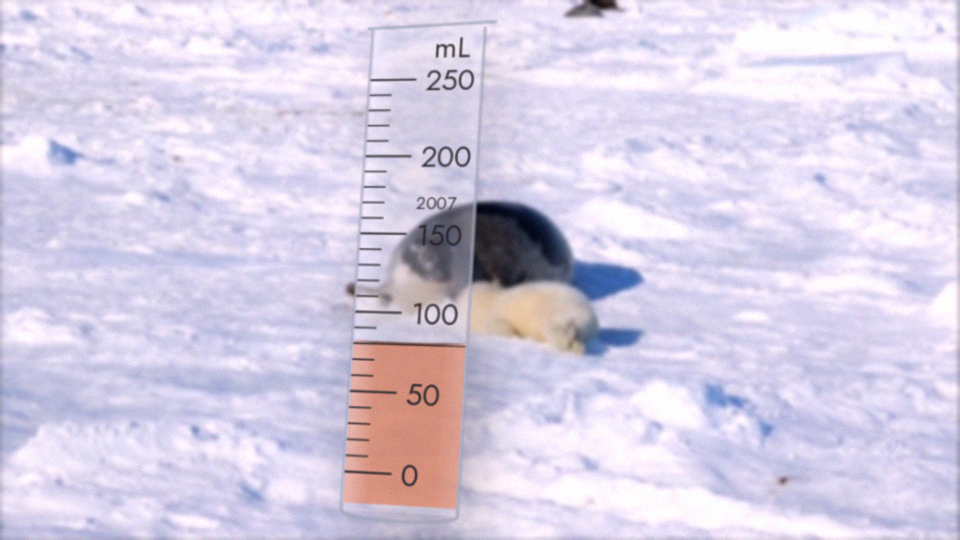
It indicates {"value": 80, "unit": "mL"}
